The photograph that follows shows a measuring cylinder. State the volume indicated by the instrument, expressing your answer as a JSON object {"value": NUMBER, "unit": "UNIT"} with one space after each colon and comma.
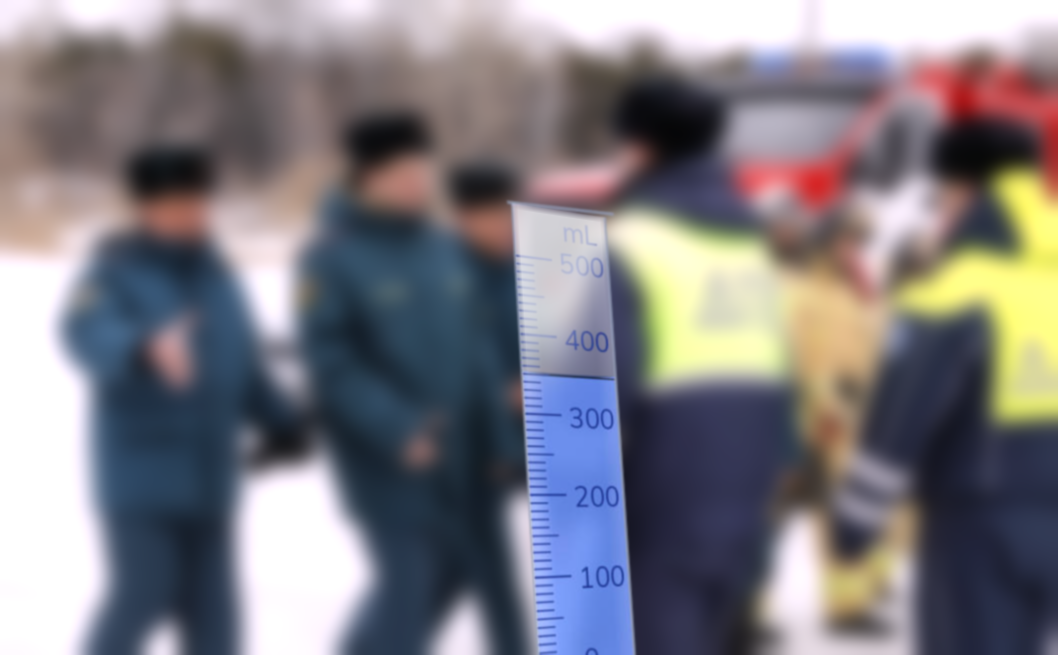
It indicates {"value": 350, "unit": "mL"}
